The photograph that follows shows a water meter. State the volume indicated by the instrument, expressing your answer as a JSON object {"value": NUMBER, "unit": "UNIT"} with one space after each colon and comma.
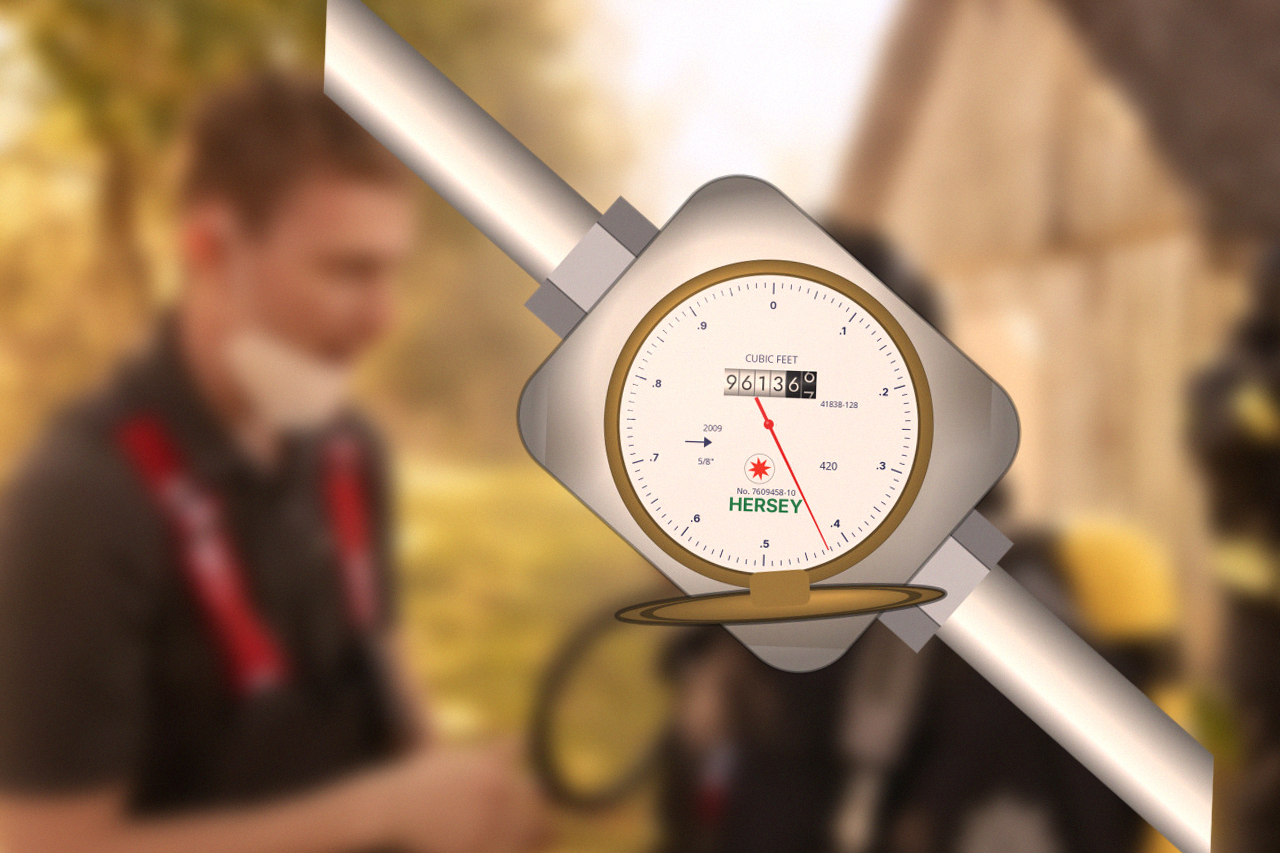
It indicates {"value": 961366.42, "unit": "ft³"}
